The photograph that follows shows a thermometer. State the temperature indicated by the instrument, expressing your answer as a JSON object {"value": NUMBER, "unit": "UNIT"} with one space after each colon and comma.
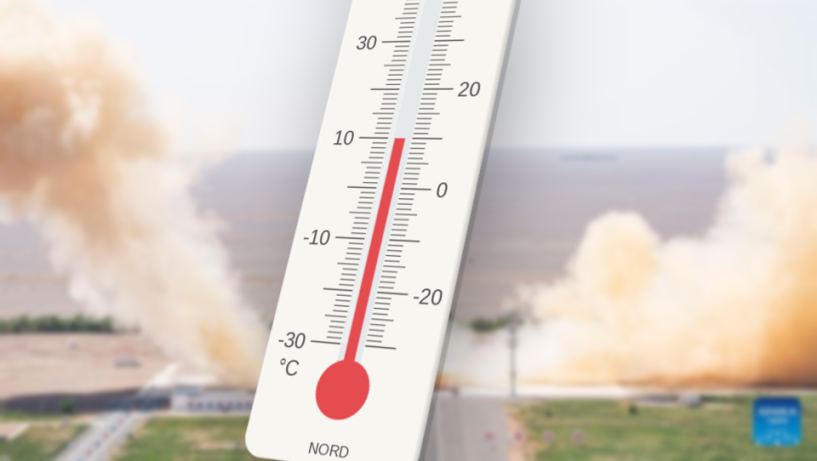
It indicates {"value": 10, "unit": "°C"}
